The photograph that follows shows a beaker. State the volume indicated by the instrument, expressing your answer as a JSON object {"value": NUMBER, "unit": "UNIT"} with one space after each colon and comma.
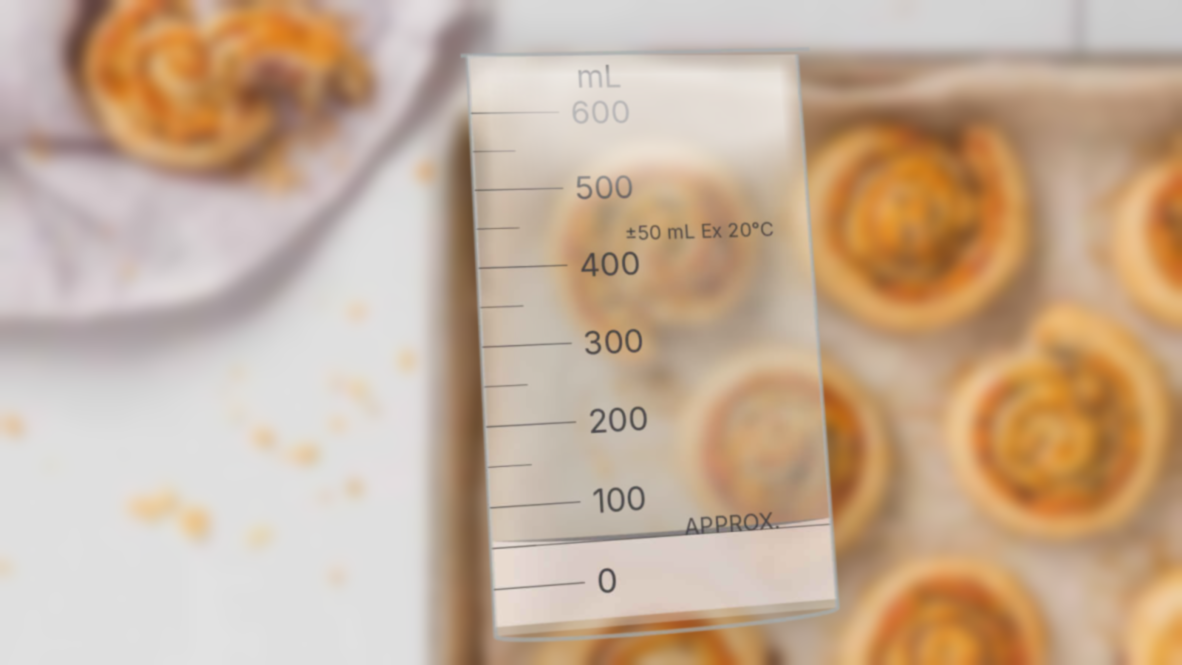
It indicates {"value": 50, "unit": "mL"}
